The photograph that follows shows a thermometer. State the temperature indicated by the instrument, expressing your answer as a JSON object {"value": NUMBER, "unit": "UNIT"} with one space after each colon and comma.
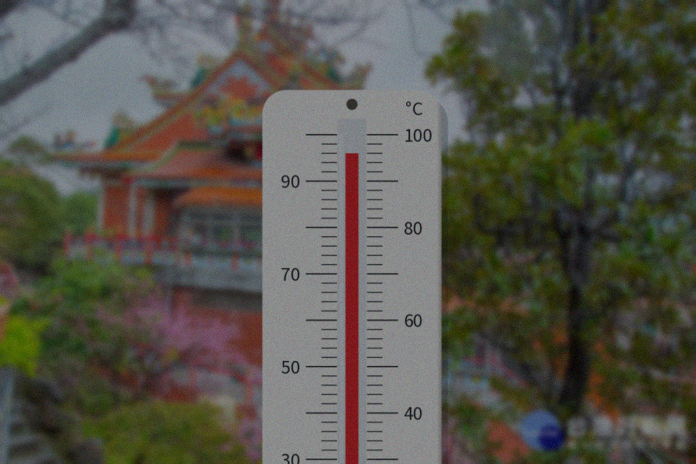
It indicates {"value": 96, "unit": "°C"}
